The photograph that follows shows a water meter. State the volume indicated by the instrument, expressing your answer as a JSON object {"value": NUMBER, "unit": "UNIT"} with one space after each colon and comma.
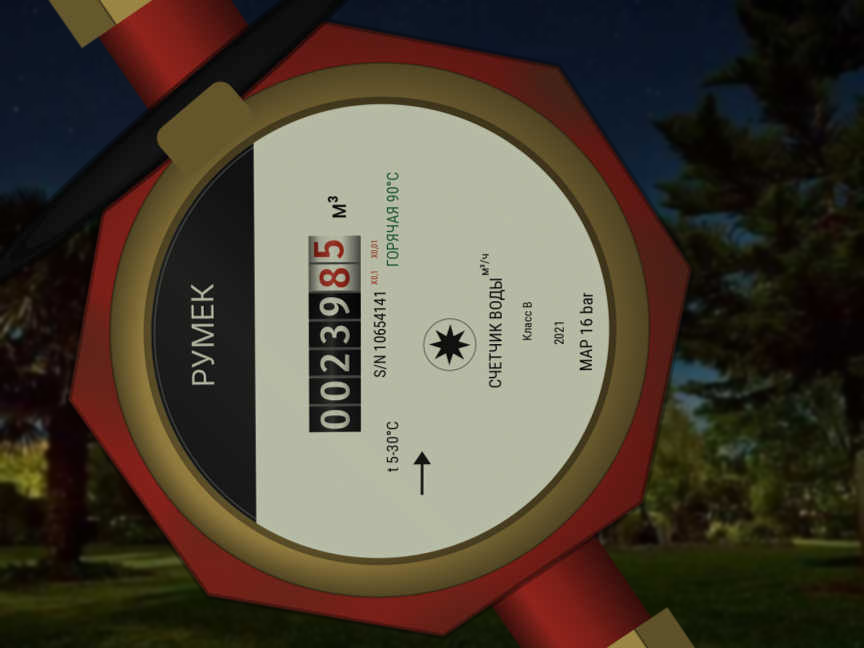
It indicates {"value": 239.85, "unit": "m³"}
